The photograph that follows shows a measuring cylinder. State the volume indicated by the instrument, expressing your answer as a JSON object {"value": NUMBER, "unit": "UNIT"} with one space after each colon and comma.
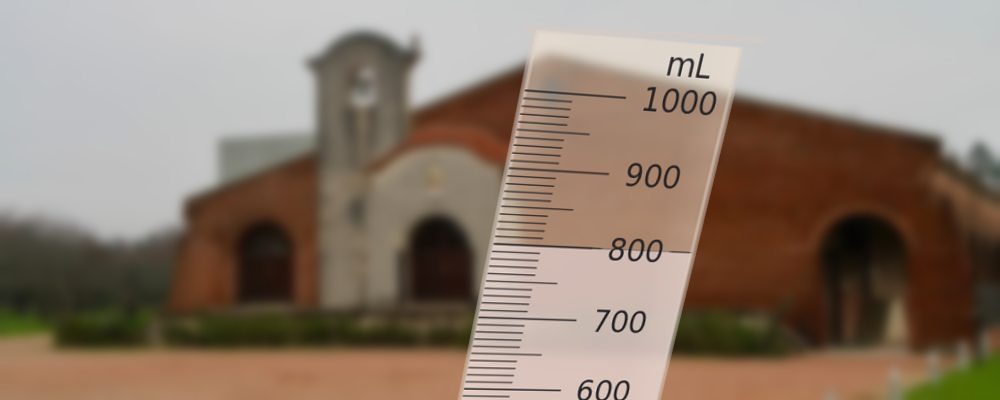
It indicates {"value": 800, "unit": "mL"}
